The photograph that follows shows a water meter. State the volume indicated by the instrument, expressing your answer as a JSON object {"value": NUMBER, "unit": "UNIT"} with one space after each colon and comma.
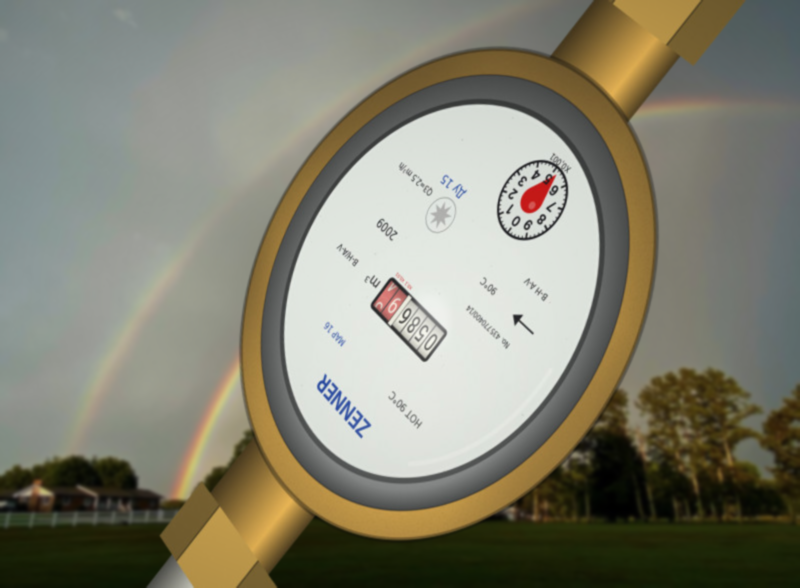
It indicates {"value": 586.935, "unit": "m³"}
